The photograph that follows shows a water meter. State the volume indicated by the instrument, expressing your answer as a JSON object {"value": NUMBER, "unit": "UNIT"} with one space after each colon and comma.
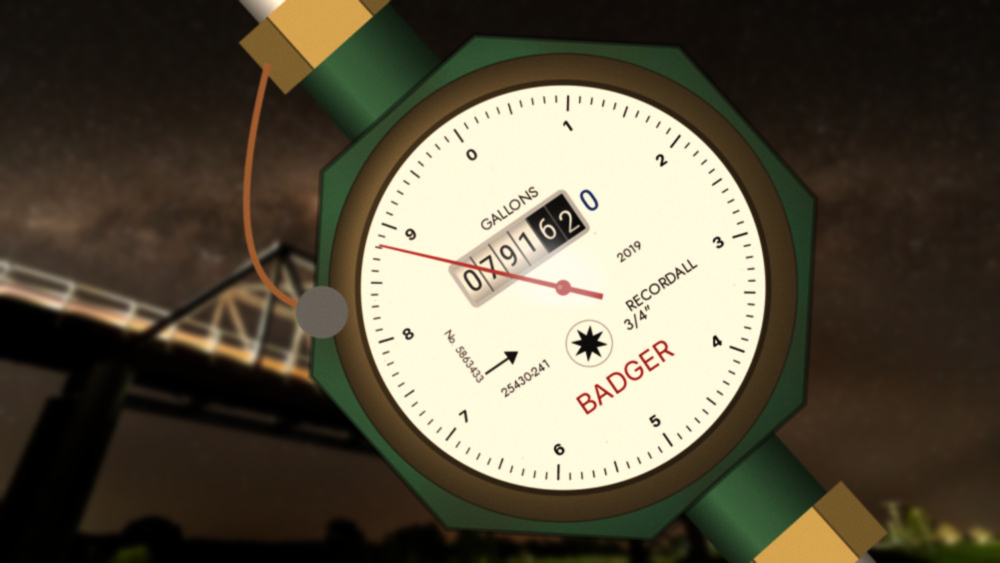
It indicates {"value": 791618.8, "unit": "gal"}
